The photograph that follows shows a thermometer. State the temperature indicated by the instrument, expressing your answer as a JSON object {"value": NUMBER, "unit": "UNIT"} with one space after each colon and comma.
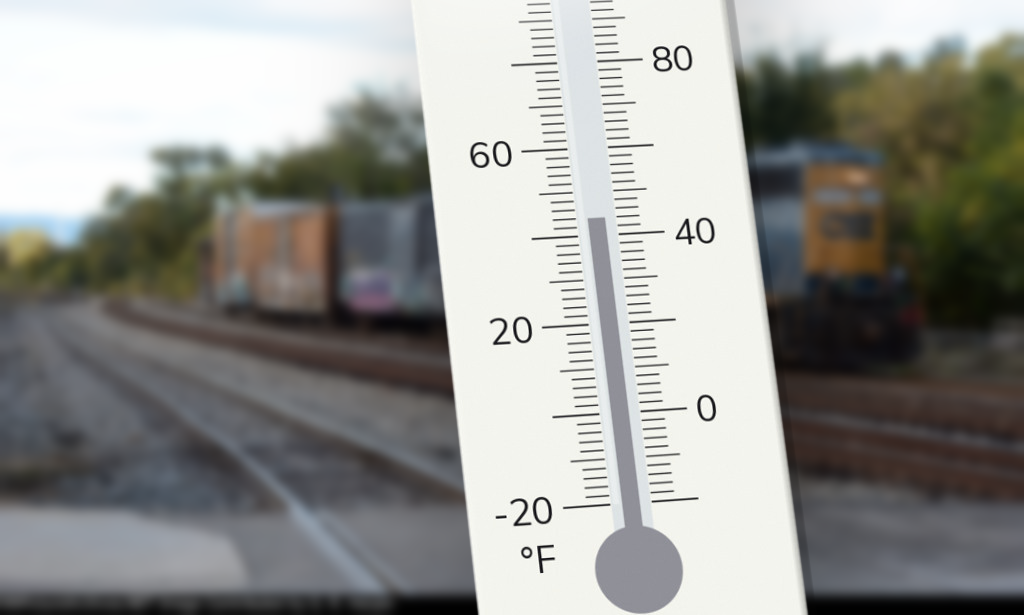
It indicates {"value": 44, "unit": "°F"}
